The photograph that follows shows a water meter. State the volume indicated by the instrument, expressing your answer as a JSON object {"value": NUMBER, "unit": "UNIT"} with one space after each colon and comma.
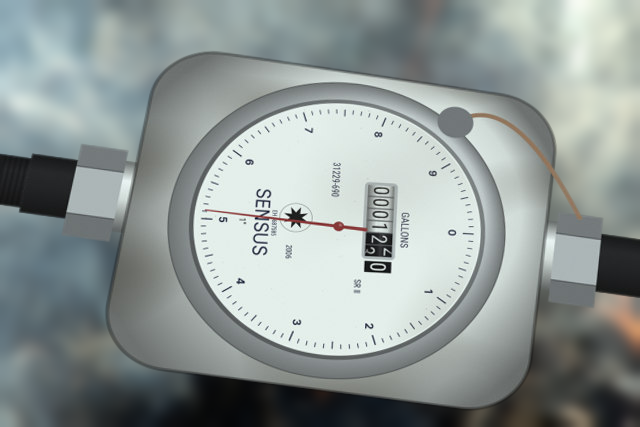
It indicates {"value": 1225.1, "unit": "gal"}
